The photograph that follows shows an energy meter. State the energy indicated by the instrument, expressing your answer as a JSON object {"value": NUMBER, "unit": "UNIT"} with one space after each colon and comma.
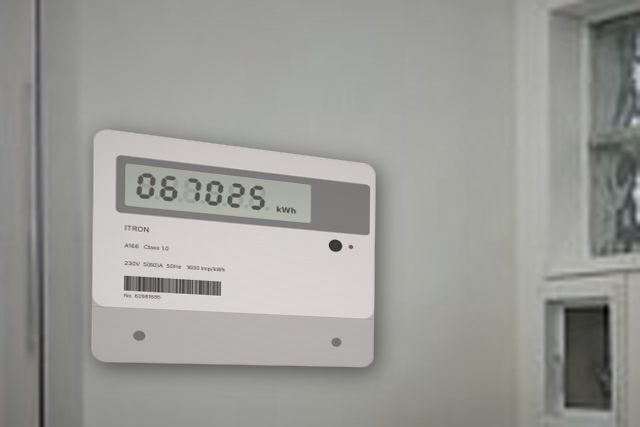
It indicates {"value": 67025, "unit": "kWh"}
